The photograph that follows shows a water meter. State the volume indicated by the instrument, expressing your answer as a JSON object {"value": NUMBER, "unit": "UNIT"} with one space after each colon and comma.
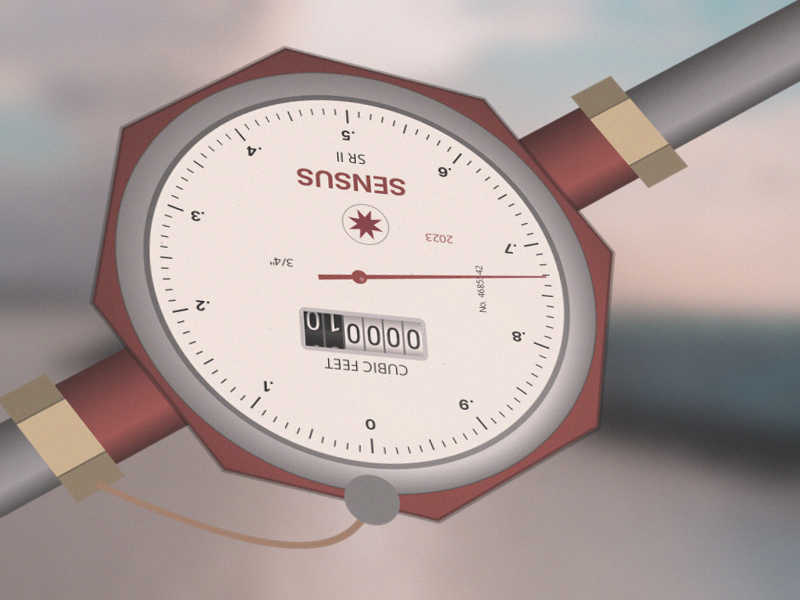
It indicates {"value": 9.73, "unit": "ft³"}
